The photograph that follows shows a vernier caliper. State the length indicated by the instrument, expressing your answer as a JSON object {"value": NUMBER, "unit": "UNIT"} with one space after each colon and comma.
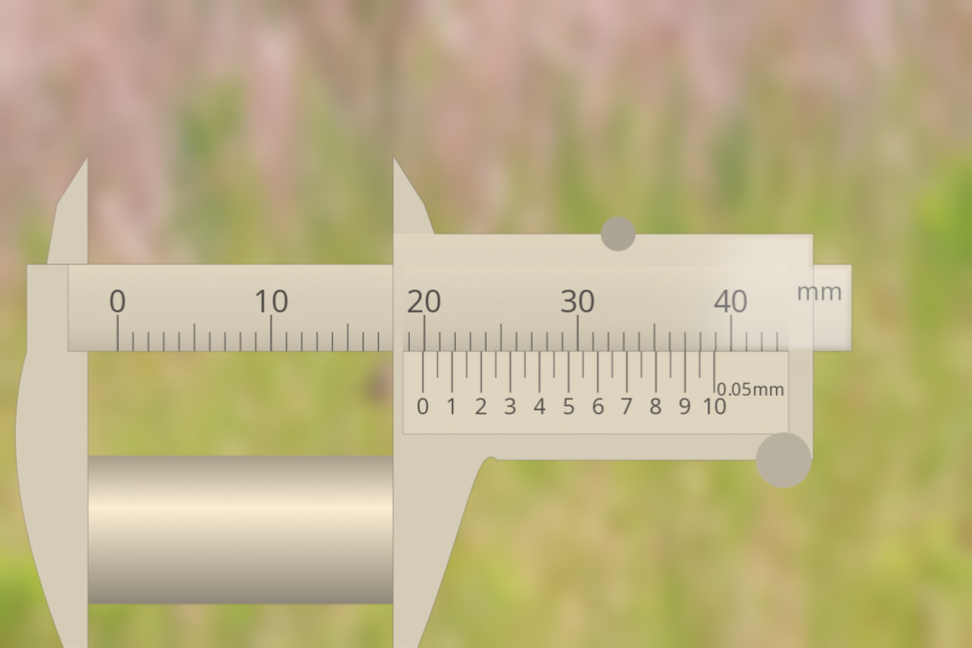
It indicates {"value": 19.9, "unit": "mm"}
